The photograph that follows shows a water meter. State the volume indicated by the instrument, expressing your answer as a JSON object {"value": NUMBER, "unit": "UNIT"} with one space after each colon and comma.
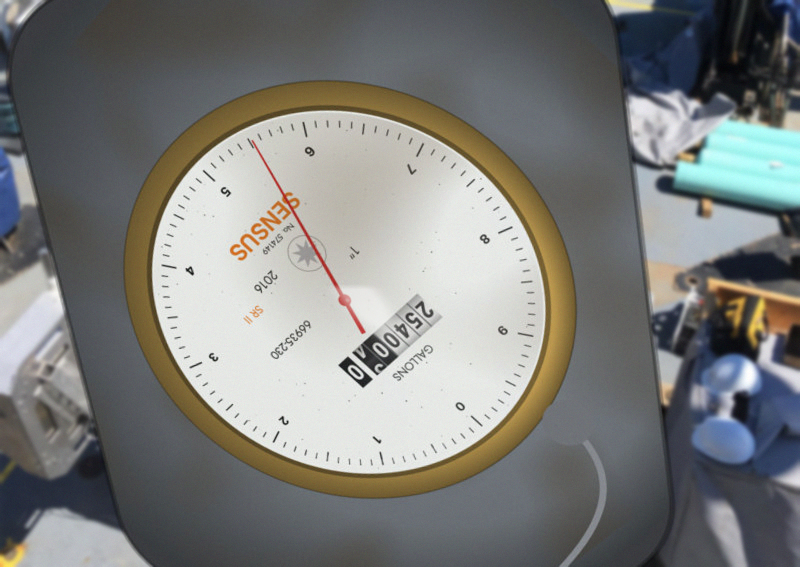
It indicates {"value": 2540035.5, "unit": "gal"}
